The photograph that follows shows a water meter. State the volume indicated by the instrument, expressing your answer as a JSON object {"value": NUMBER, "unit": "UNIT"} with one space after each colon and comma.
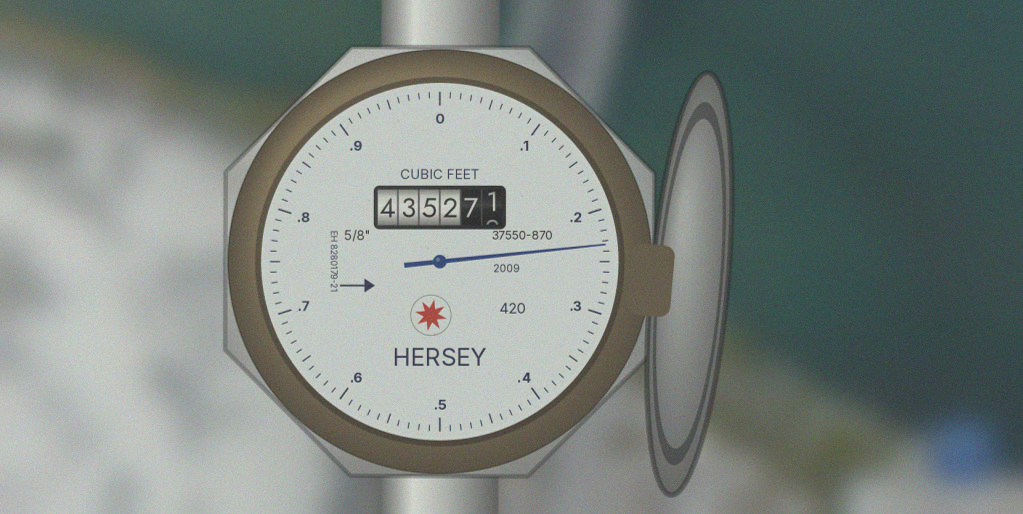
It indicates {"value": 435271.23, "unit": "ft³"}
